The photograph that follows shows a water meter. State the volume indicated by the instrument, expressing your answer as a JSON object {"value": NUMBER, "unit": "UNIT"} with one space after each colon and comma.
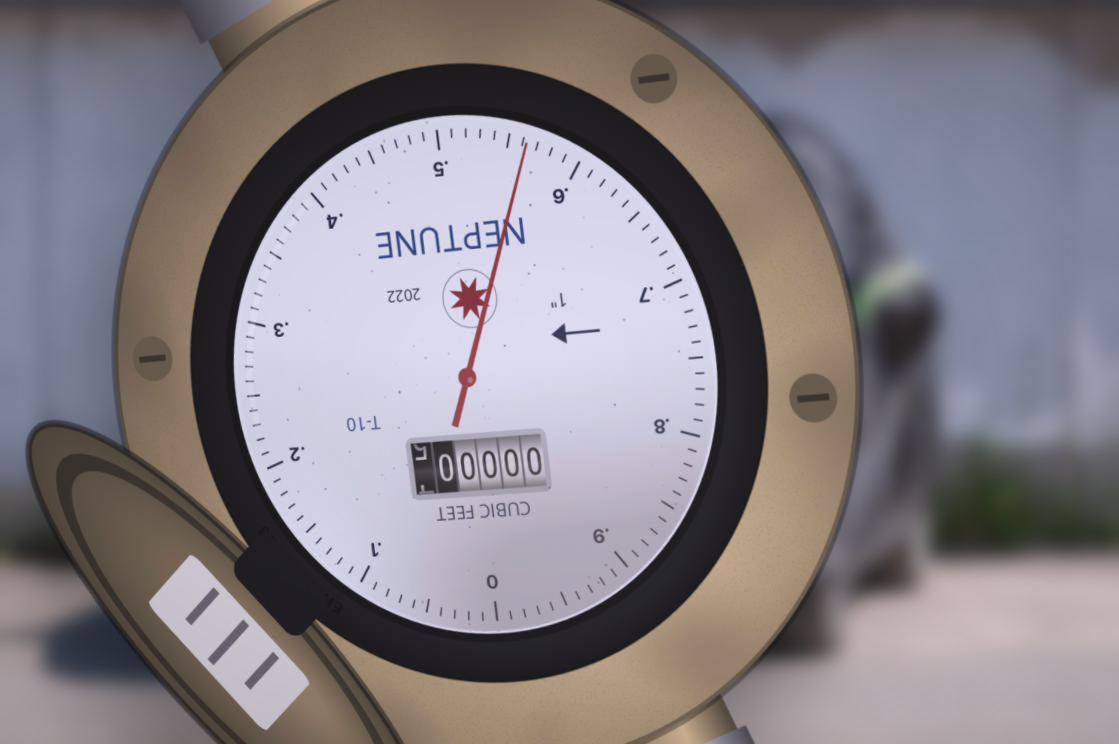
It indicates {"value": 4.56, "unit": "ft³"}
